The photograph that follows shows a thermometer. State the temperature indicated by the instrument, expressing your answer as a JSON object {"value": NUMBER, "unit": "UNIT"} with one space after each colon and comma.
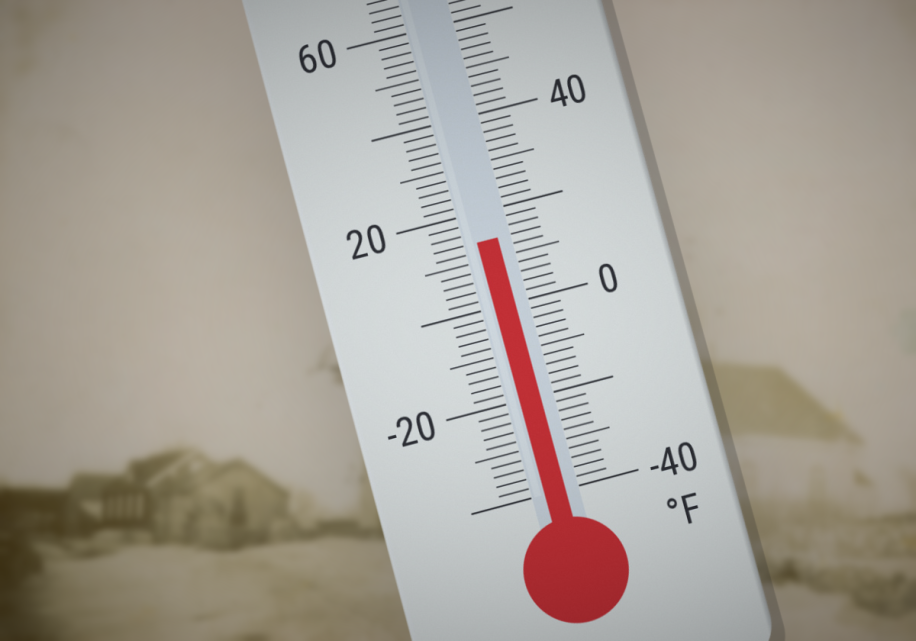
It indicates {"value": 14, "unit": "°F"}
